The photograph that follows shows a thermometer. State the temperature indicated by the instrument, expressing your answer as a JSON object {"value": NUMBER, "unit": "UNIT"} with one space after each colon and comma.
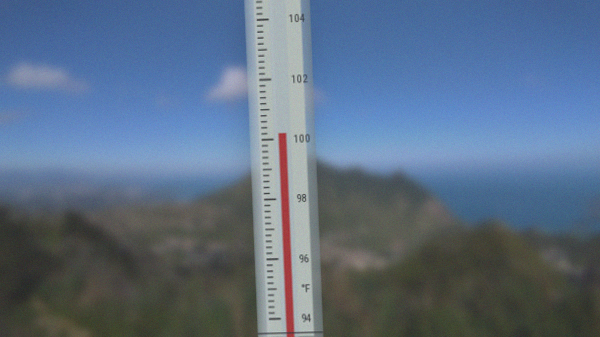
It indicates {"value": 100.2, "unit": "°F"}
